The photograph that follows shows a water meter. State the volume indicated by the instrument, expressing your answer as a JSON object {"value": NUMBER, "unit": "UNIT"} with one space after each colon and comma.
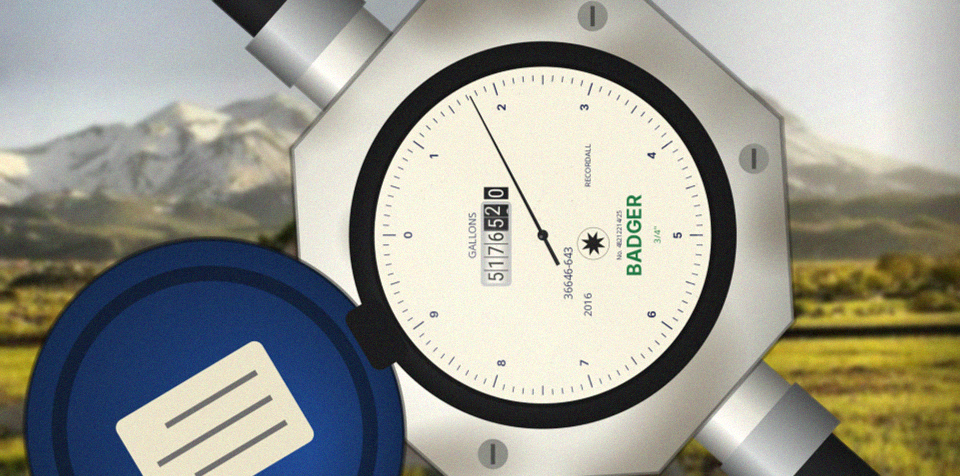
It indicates {"value": 5176521.7, "unit": "gal"}
